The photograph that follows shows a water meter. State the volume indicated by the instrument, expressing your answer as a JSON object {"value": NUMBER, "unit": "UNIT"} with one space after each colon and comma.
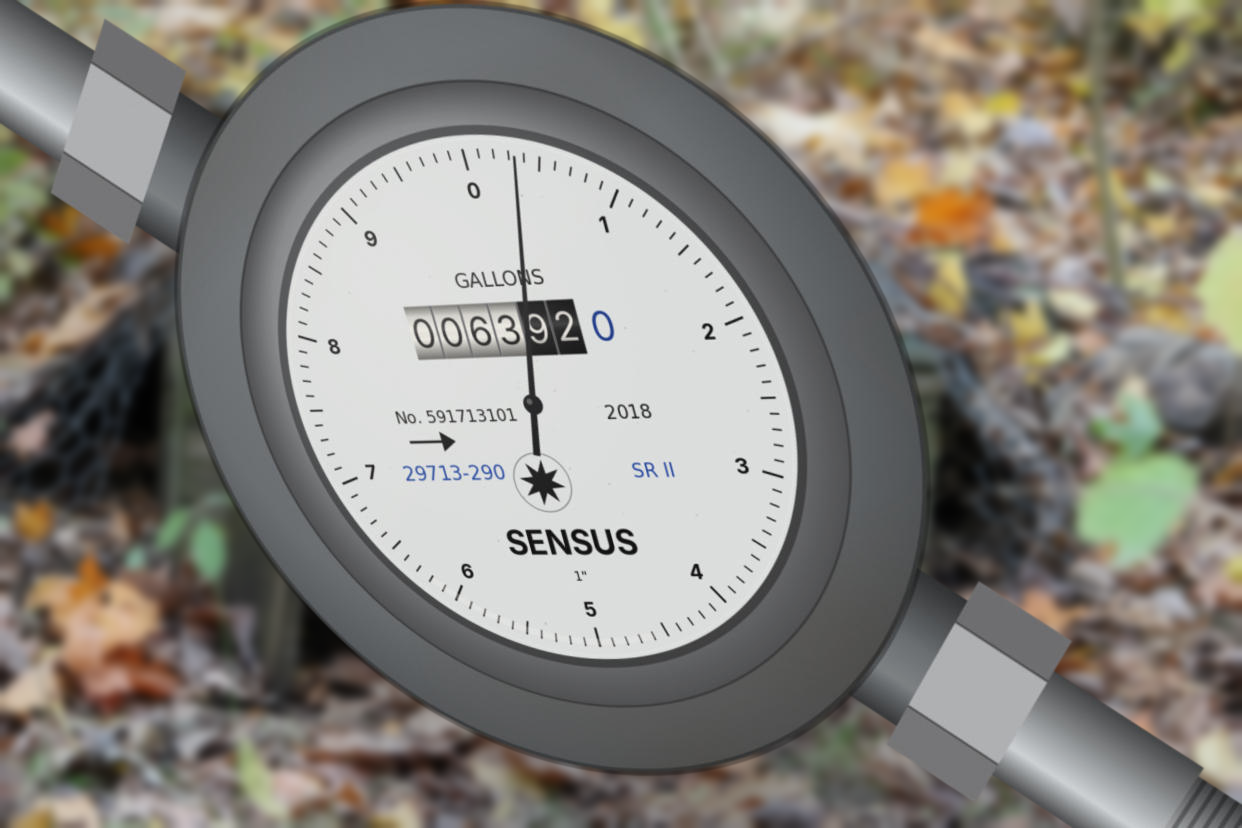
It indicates {"value": 63920.3, "unit": "gal"}
